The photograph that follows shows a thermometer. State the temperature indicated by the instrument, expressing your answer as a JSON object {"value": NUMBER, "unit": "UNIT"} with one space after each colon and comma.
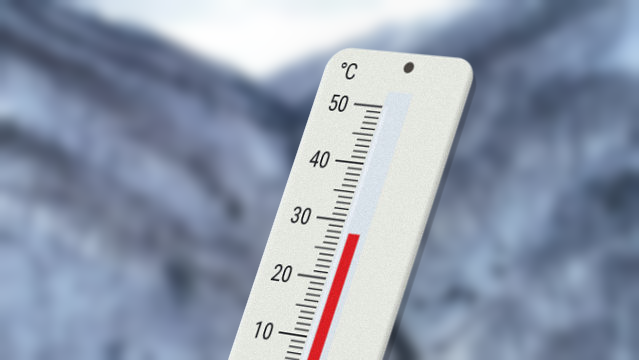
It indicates {"value": 28, "unit": "°C"}
